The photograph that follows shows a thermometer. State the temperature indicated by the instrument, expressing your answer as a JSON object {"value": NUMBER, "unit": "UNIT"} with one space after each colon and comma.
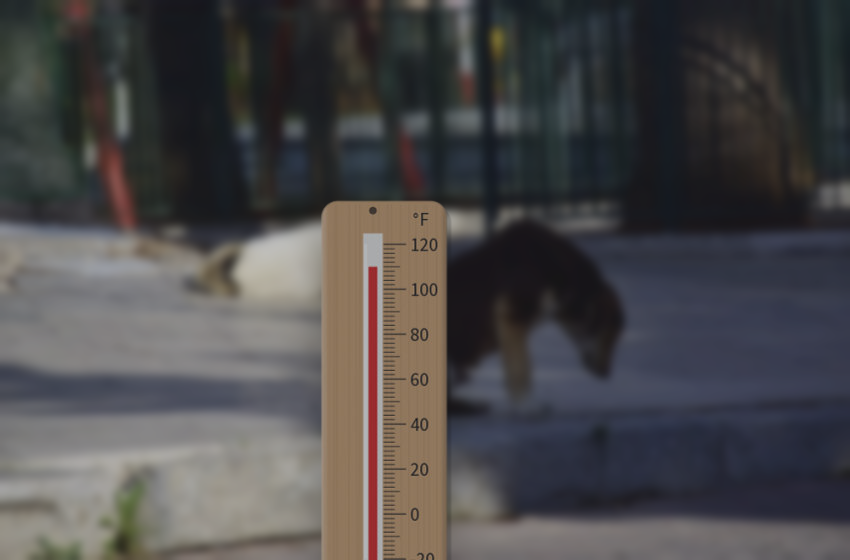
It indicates {"value": 110, "unit": "°F"}
